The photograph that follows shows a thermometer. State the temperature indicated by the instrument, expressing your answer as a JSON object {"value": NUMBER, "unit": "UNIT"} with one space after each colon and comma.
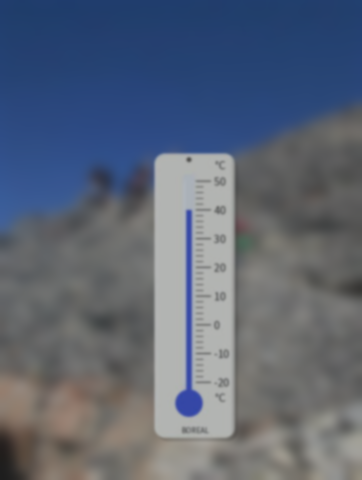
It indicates {"value": 40, "unit": "°C"}
